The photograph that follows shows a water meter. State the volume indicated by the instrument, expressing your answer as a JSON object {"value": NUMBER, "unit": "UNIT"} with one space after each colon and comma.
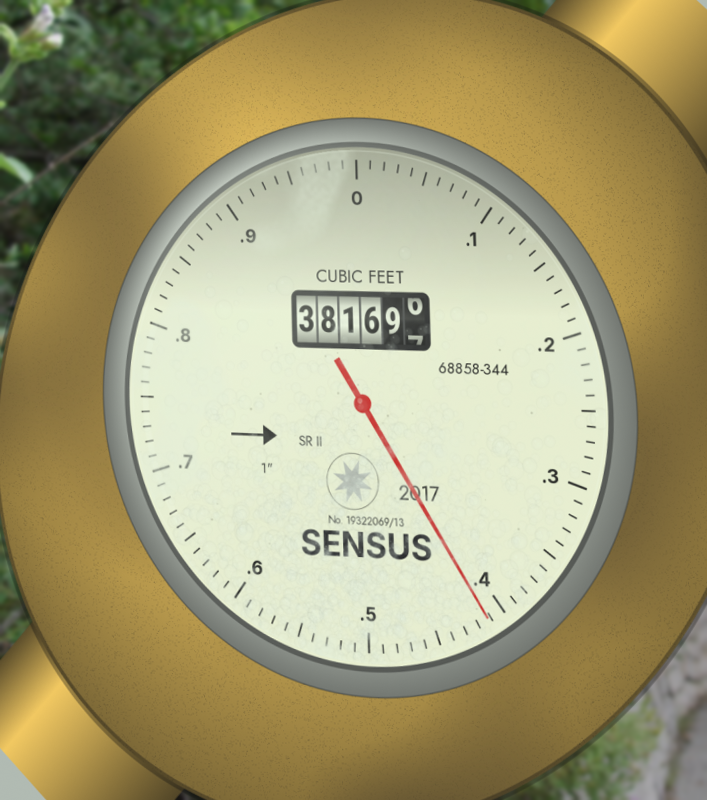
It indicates {"value": 381696.41, "unit": "ft³"}
